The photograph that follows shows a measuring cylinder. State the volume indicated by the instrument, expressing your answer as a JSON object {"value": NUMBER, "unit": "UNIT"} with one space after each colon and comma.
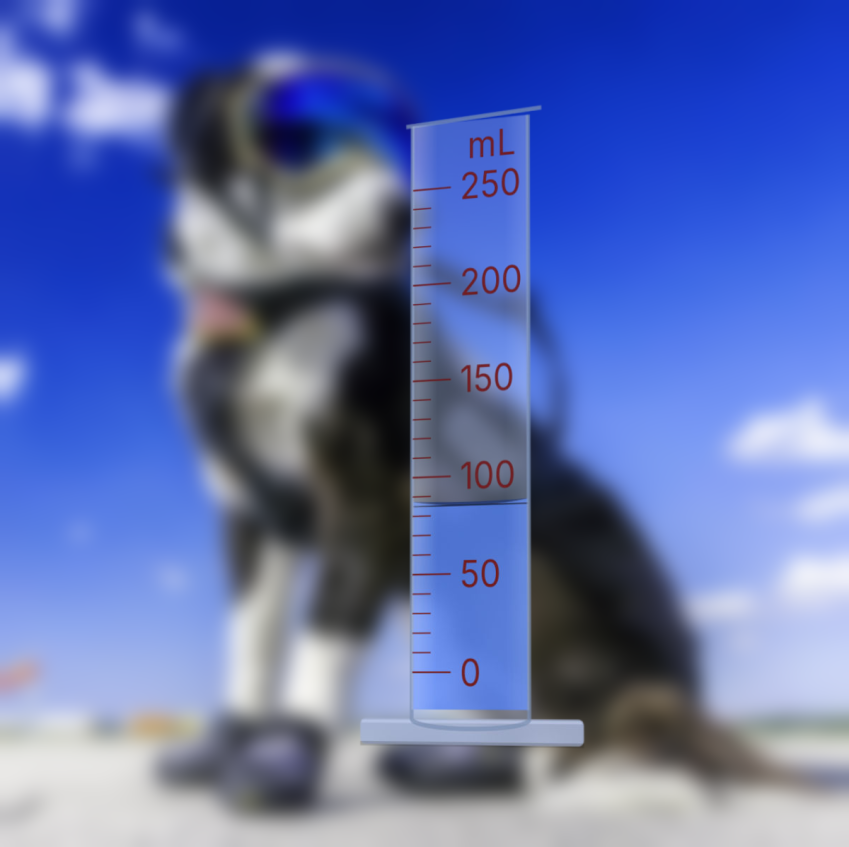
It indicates {"value": 85, "unit": "mL"}
